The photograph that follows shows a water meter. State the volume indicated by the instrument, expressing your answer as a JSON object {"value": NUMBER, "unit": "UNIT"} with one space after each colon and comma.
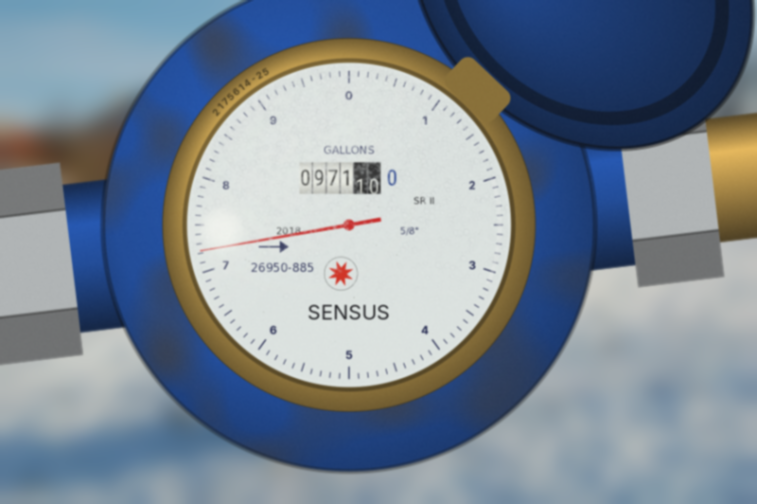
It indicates {"value": 971097.2, "unit": "gal"}
